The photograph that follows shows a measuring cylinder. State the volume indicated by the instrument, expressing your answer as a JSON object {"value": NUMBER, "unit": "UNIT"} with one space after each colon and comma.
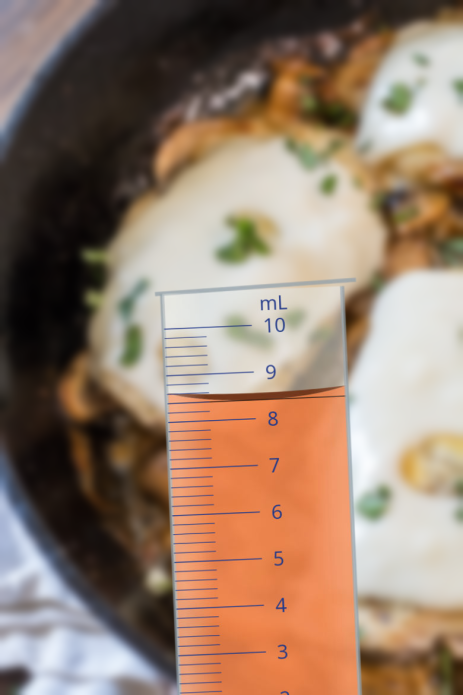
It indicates {"value": 8.4, "unit": "mL"}
